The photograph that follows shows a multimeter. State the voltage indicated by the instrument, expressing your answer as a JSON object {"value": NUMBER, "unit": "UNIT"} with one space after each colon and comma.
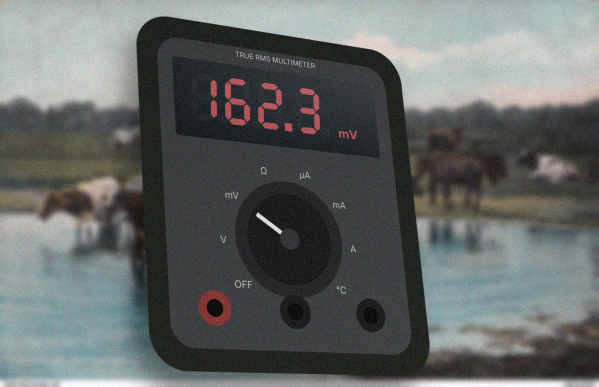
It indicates {"value": 162.3, "unit": "mV"}
